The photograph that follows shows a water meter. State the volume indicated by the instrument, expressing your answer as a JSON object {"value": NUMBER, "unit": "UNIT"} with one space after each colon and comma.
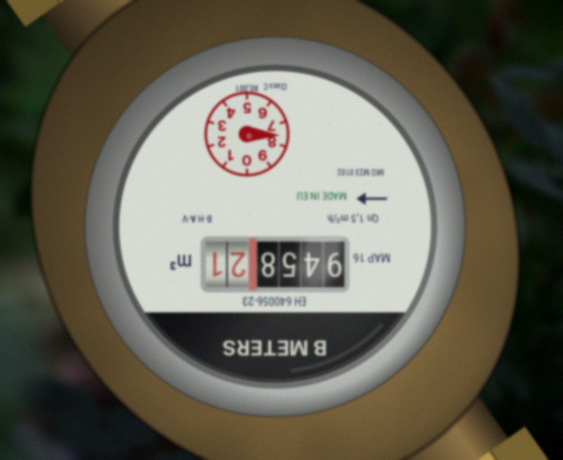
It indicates {"value": 9458.217, "unit": "m³"}
